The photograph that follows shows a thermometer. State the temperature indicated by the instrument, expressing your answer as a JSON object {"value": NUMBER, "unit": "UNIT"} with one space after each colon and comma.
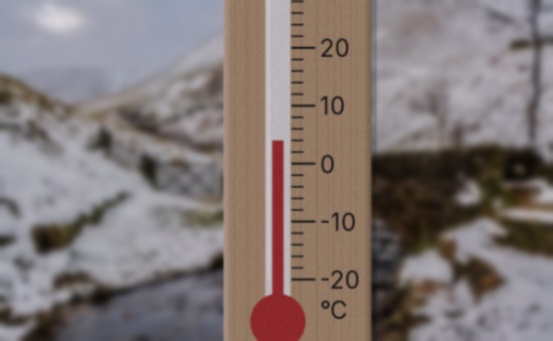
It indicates {"value": 4, "unit": "°C"}
